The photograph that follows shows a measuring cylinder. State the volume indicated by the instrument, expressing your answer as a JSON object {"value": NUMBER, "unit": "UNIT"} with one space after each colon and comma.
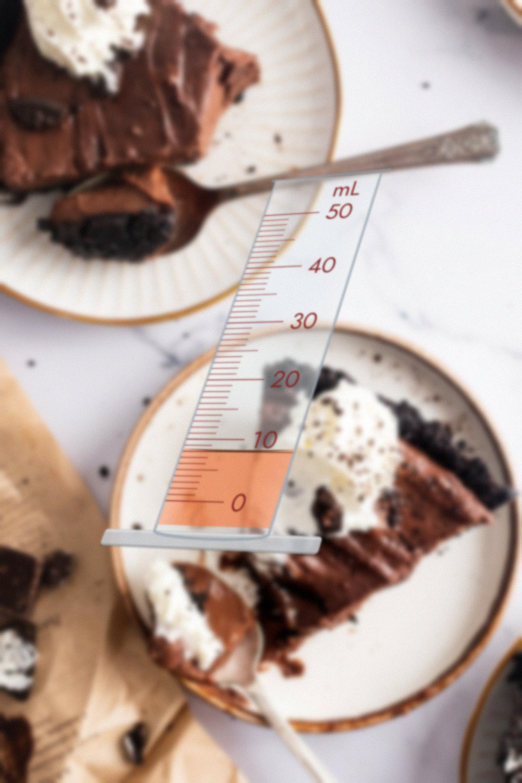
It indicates {"value": 8, "unit": "mL"}
